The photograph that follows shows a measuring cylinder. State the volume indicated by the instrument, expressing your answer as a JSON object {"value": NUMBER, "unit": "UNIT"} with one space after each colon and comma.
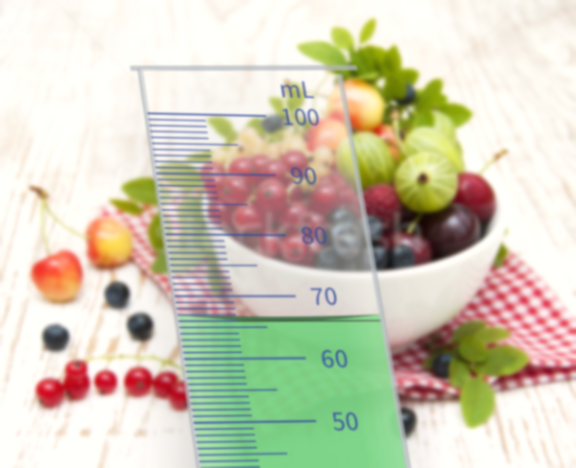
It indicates {"value": 66, "unit": "mL"}
